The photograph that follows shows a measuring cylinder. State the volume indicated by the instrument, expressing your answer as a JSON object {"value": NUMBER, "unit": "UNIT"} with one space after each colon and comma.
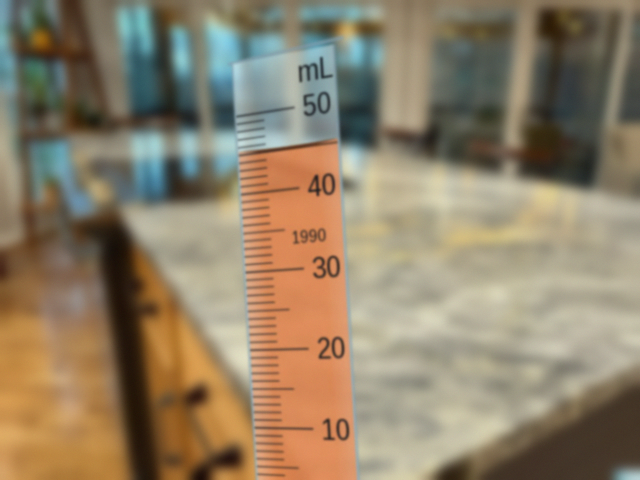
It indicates {"value": 45, "unit": "mL"}
